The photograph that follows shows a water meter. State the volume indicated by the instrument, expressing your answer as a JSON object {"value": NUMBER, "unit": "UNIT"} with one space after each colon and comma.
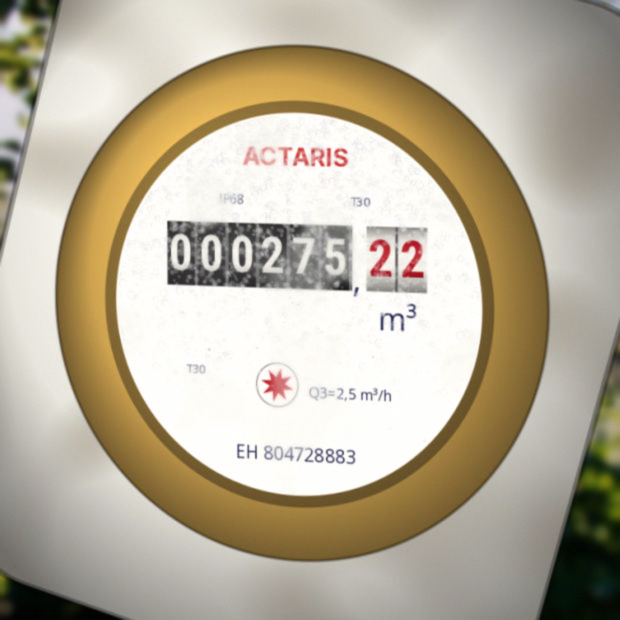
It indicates {"value": 275.22, "unit": "m³"}
